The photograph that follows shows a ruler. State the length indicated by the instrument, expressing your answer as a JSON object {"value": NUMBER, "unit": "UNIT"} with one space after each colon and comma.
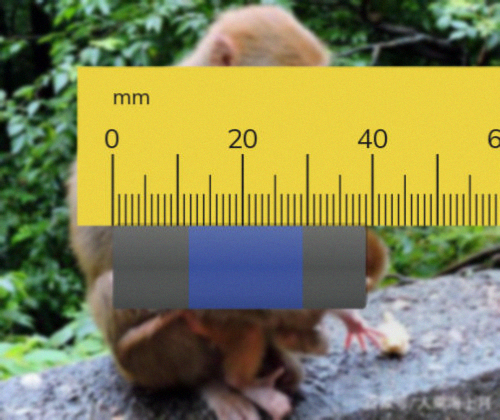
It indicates {"value": 39, "unit": "mm"}
